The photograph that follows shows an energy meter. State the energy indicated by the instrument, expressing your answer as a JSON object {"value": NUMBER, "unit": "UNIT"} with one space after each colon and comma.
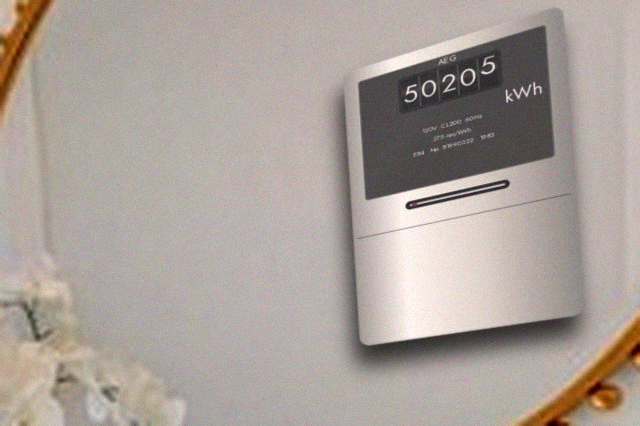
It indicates {"value": 50205, "unit": "kWh"}
